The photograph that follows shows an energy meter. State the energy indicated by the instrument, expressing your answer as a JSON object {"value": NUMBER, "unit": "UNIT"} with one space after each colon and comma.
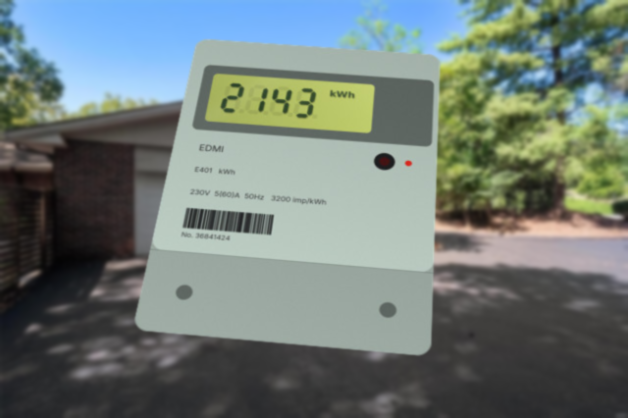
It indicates {"value": 2143, "unit": "kWh"}
